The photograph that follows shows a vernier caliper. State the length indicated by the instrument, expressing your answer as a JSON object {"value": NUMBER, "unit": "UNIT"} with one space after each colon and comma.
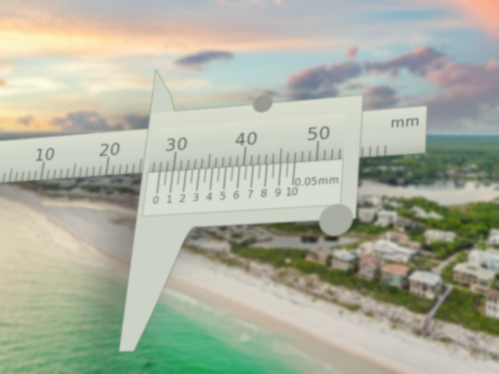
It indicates {"value": 28.0, "unit": "mm"}
